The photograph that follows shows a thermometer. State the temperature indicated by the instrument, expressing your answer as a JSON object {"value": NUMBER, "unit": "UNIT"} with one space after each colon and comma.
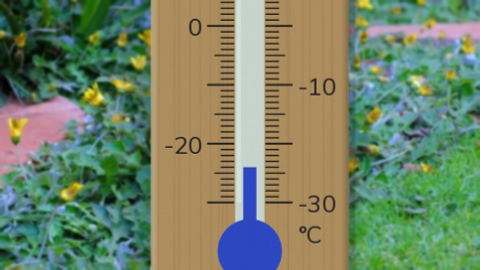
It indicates {"value": -24, "unit": "°C"}
